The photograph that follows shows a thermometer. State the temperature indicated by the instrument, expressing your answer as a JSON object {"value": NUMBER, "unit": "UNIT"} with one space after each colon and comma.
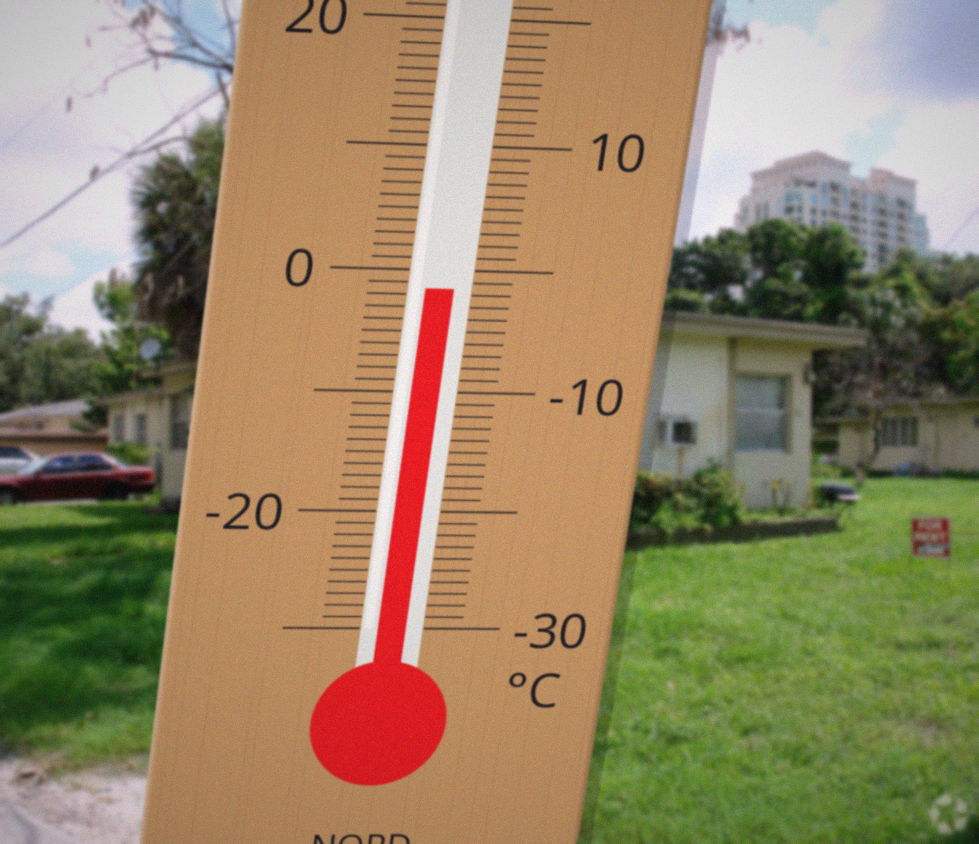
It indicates {"value": -1.5, "unit": "°C"}
